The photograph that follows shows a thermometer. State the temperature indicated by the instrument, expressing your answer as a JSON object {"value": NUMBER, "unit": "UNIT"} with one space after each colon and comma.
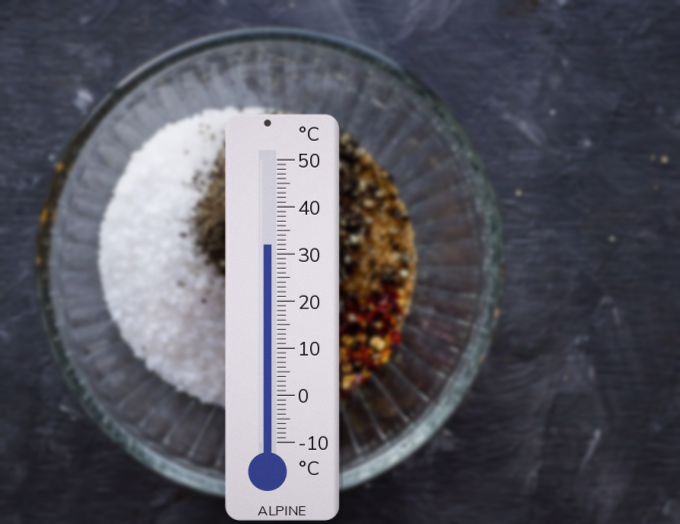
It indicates {"value": 32, "unit": "°C"}
